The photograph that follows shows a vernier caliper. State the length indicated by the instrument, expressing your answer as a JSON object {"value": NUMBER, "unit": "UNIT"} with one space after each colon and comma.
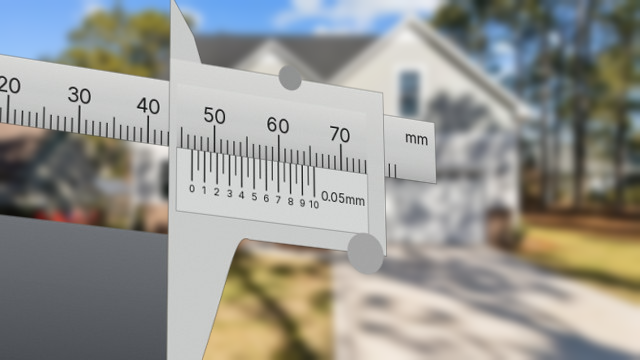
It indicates {"value": 46.6, "unit": "mm"}
